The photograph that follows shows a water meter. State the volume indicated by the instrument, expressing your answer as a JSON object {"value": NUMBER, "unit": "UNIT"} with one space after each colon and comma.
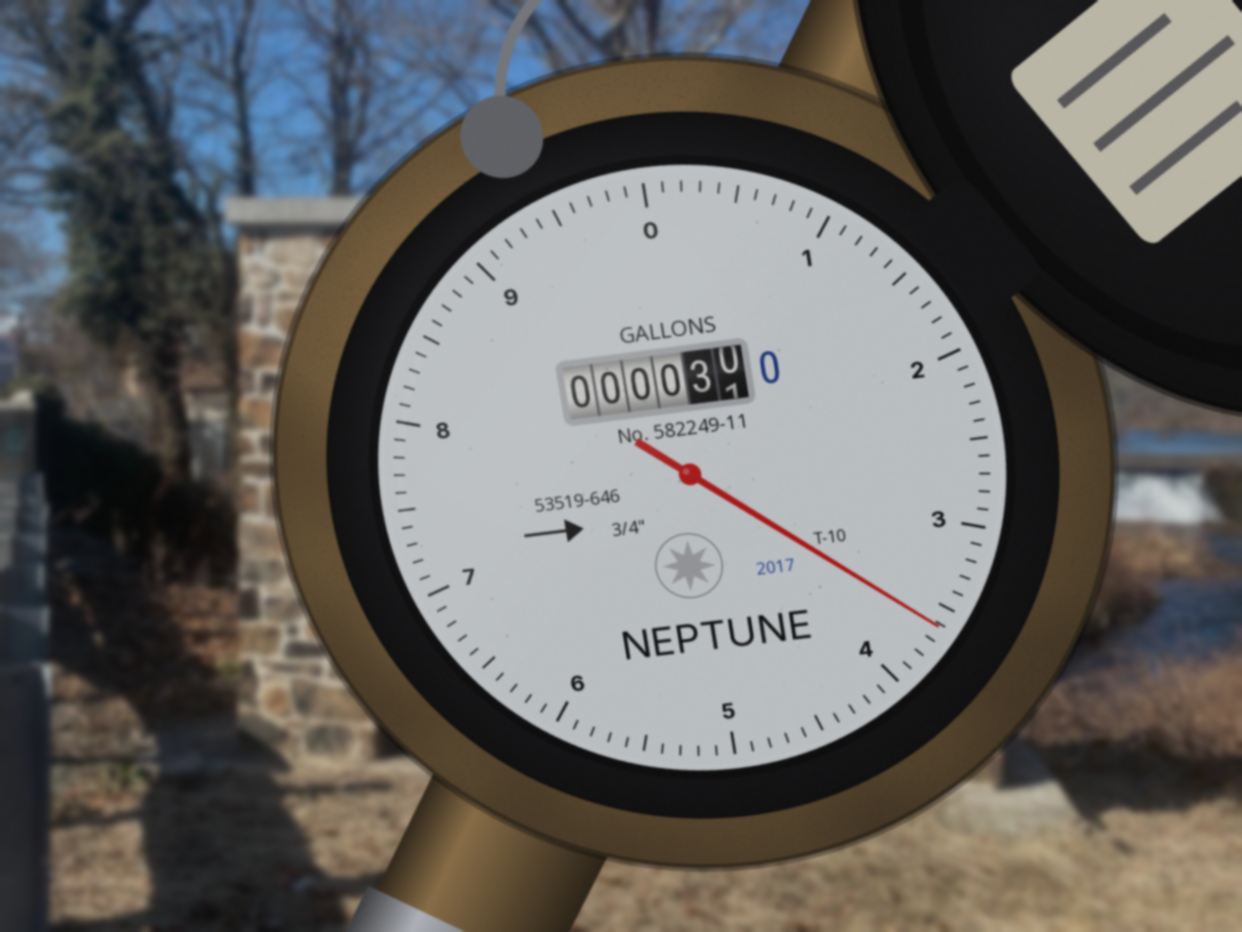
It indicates {"value": 303.6, "unit": "gal"}
